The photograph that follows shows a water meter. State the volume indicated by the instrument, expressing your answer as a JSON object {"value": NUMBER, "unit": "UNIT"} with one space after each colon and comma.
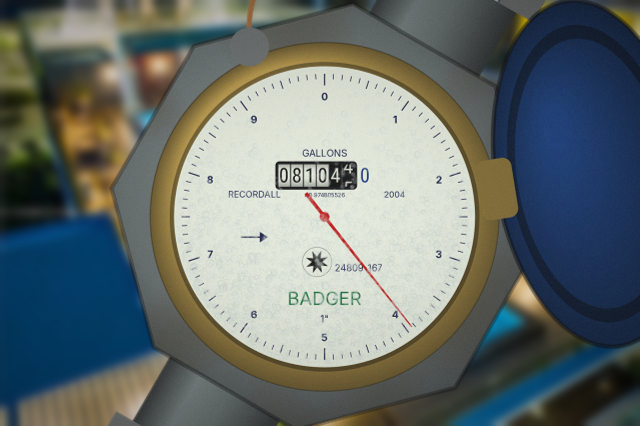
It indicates {"value": 810443.9, "unit": "gal"}
